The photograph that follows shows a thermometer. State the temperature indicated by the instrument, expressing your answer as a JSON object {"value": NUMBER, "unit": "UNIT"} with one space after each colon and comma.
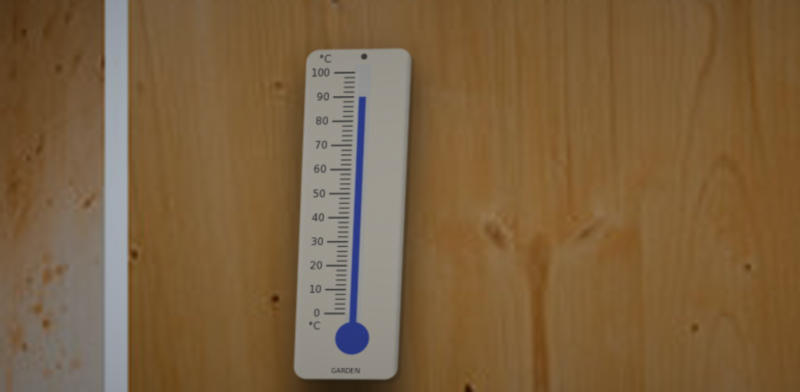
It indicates {"value": 90, "unit": "°C"}
